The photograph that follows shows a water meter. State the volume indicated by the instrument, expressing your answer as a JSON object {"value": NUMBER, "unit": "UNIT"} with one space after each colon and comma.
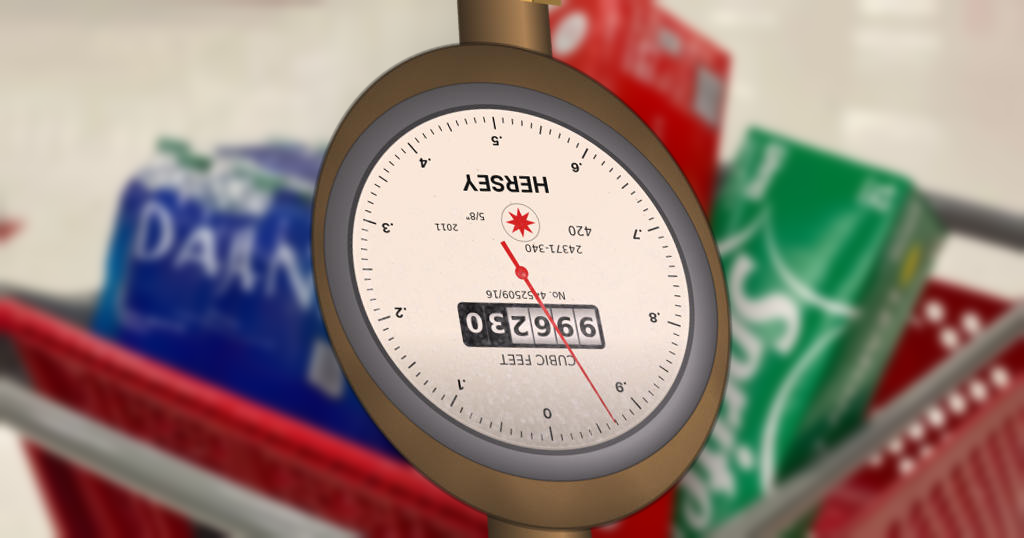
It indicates {"value": 996229.93, "unit": "ft³"}
